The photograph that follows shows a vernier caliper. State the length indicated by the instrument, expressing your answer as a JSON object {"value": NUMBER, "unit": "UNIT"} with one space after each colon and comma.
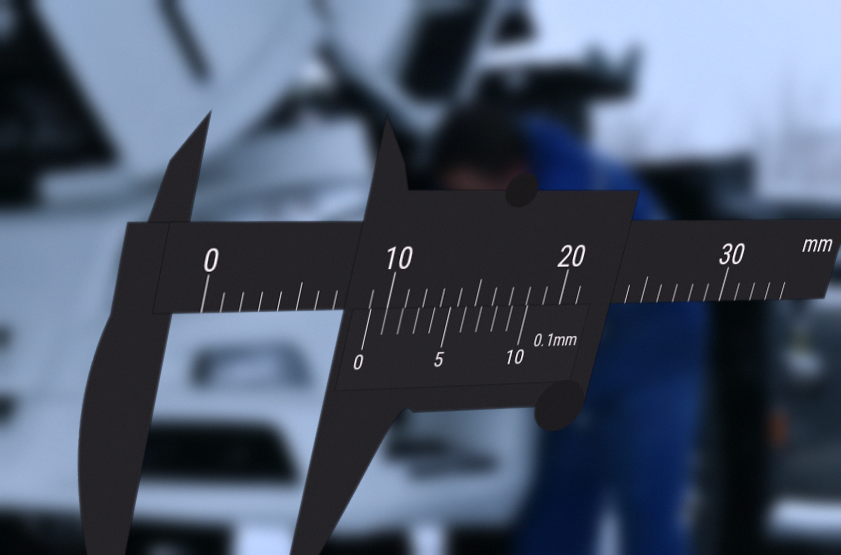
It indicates {"value": 9.1, "unit": "mm"}
